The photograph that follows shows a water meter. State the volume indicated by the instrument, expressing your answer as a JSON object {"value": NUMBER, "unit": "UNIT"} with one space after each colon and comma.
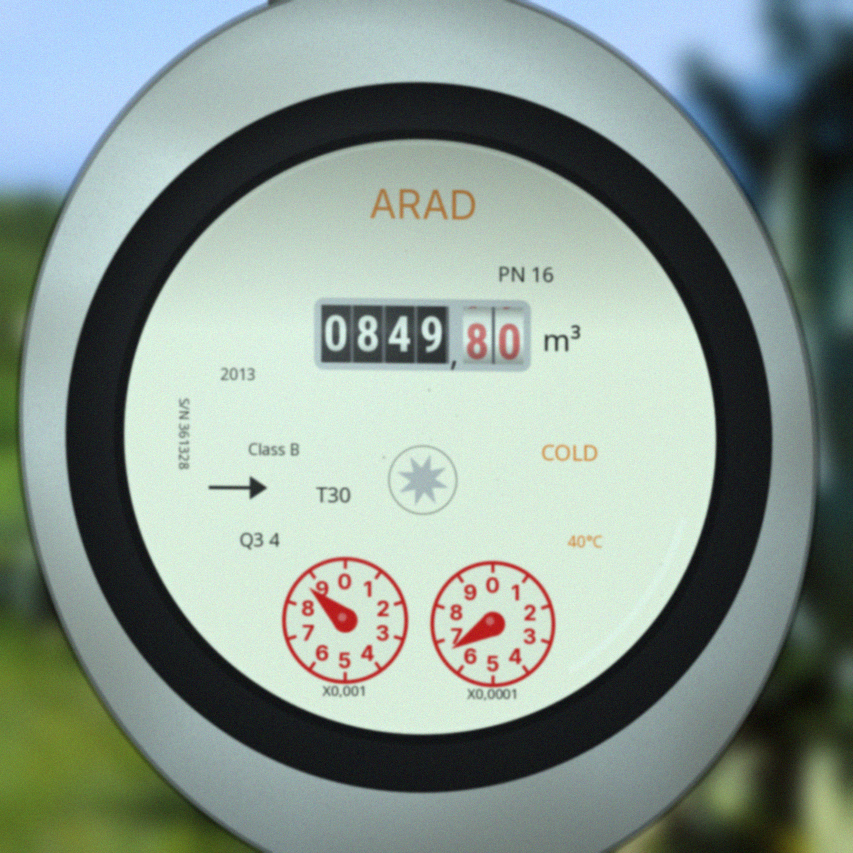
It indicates {"value": 849.7986, "unit": "m³"}
